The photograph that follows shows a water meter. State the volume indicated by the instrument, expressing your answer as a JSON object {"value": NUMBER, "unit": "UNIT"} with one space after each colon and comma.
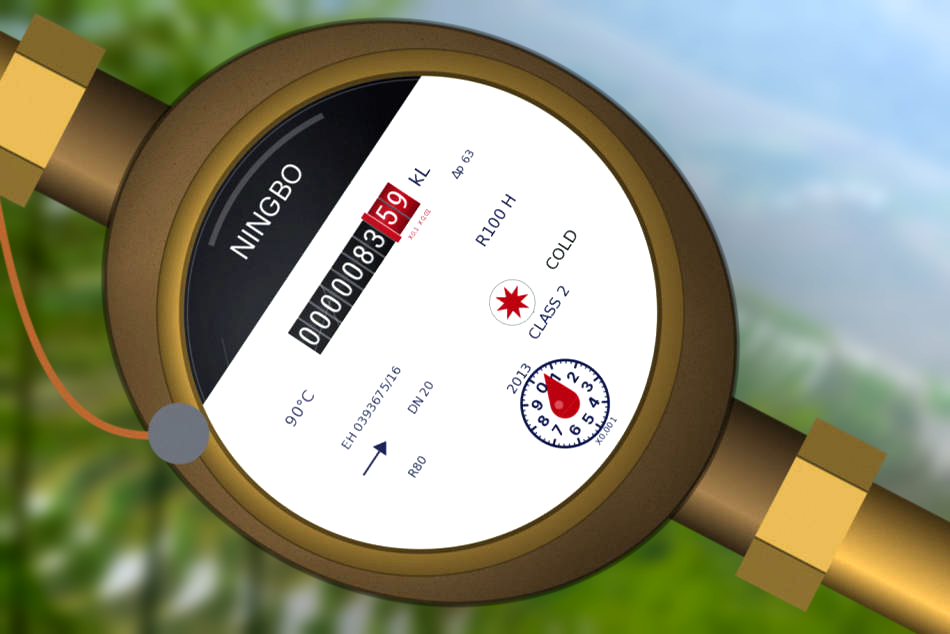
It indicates {"value": 83.590, "unit": "kL"}
